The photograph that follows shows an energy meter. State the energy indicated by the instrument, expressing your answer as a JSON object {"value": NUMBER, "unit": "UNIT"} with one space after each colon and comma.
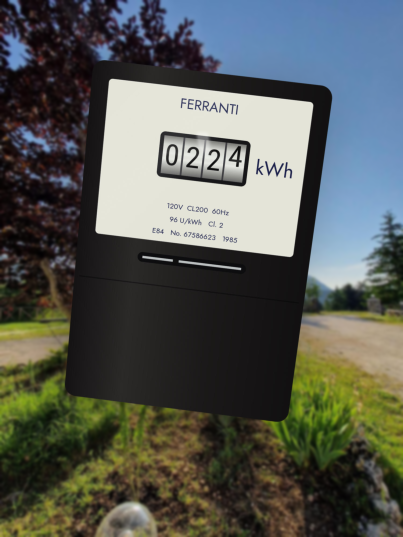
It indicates {"value": 224, "unit": "kWh"}
